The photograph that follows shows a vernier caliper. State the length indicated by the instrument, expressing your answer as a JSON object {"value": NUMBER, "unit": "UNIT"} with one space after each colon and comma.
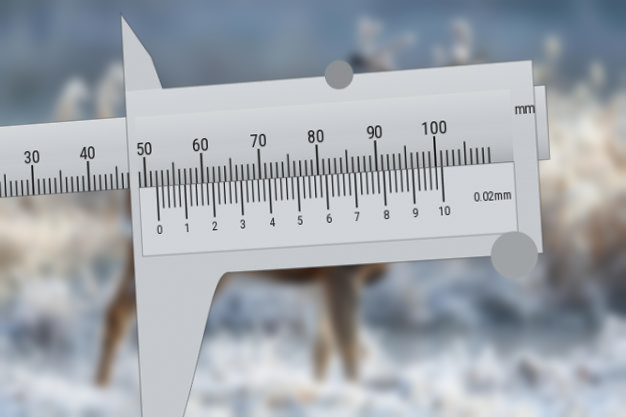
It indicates {"value": 52.0, "unit": "mm"}
